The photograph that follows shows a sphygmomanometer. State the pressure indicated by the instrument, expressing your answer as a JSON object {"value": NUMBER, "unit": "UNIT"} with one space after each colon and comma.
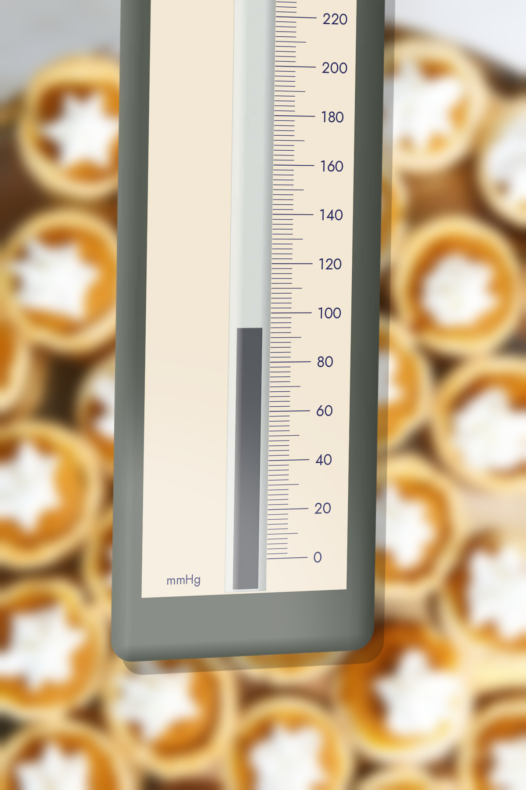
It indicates {"value": 94, "unit": "mmHg"}
